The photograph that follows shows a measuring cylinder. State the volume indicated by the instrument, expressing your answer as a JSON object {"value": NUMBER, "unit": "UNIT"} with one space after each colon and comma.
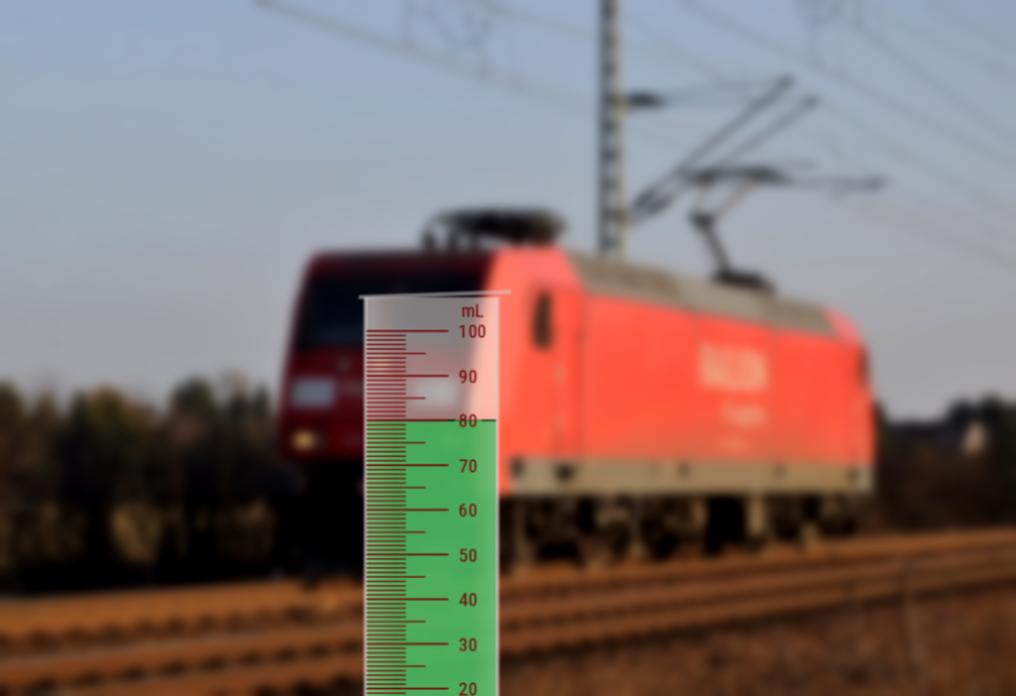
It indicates {"value": 80, "unit": "mL"}
